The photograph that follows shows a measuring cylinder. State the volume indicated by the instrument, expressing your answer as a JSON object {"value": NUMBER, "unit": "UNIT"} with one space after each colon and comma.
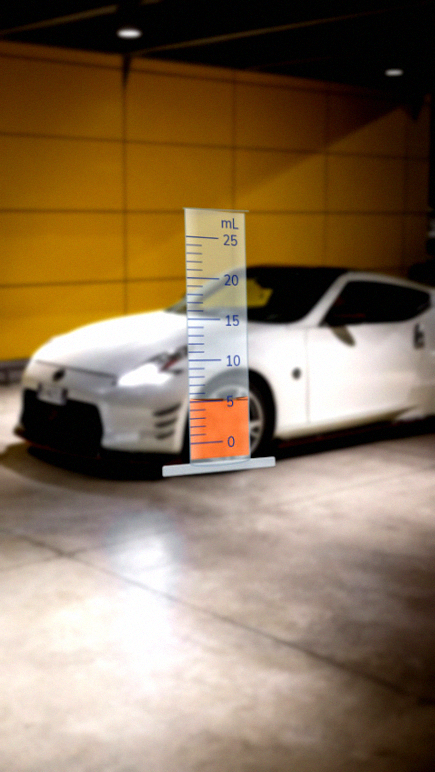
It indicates {"value": 5, "unit": "mL"}
